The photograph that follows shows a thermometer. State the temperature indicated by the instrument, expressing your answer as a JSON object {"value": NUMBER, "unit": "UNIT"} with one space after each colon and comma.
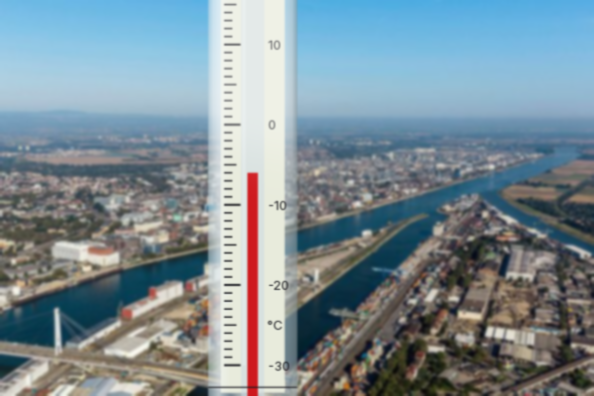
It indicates {"value": -6, "unit": "°C"}
